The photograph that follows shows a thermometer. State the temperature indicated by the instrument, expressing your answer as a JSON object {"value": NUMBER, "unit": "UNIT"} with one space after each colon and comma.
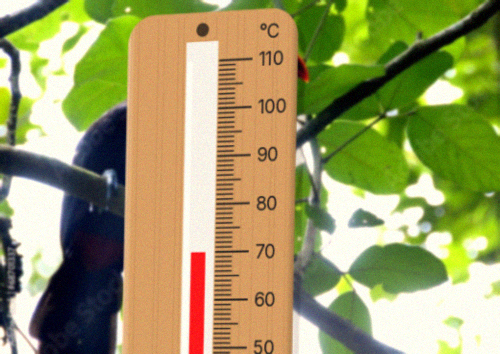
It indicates {"value": 70, "unit": "°C"}
